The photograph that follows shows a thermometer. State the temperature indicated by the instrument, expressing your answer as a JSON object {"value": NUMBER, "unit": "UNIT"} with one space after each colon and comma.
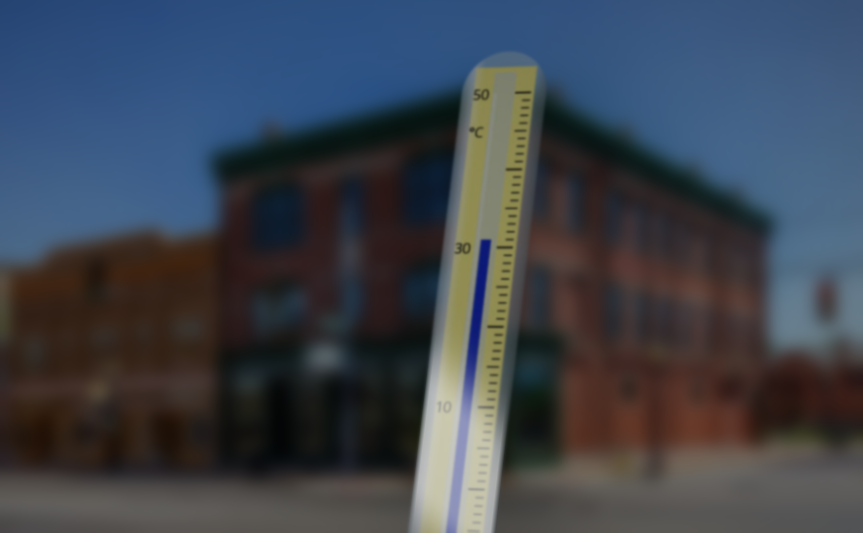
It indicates {"value": 31, "unit": "°C"}
